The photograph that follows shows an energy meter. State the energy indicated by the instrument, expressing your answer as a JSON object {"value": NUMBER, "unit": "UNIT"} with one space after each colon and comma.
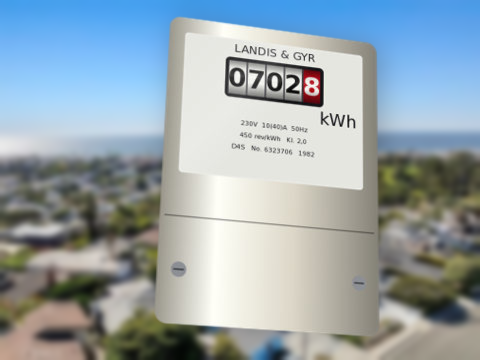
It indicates {"value": 702.8, "unit": "kWh"}
